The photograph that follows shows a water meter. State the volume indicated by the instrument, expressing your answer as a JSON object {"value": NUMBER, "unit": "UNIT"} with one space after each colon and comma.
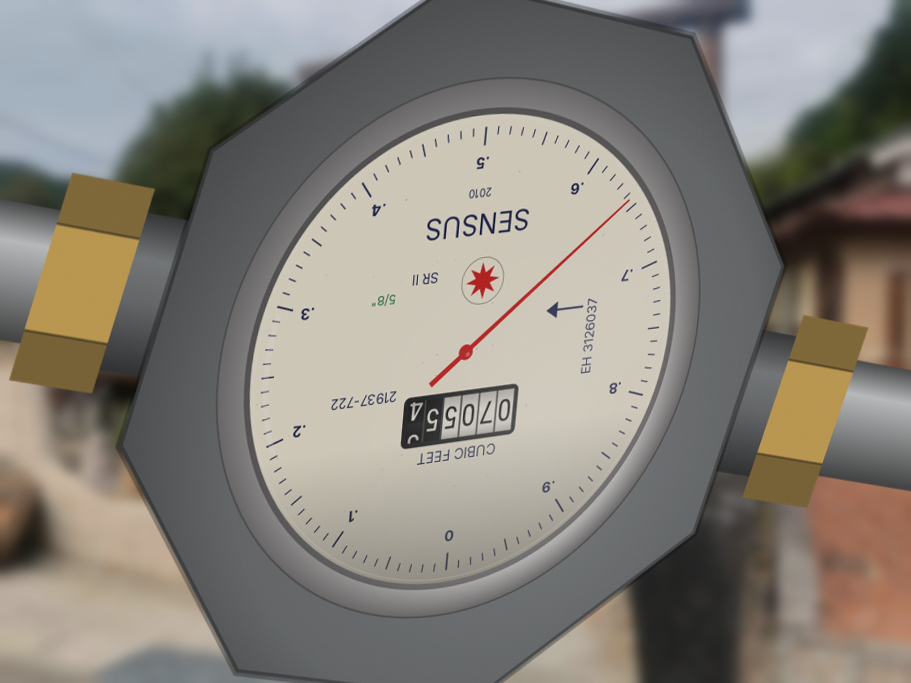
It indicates {"value": 70553.64, "unit": "ft³"}
